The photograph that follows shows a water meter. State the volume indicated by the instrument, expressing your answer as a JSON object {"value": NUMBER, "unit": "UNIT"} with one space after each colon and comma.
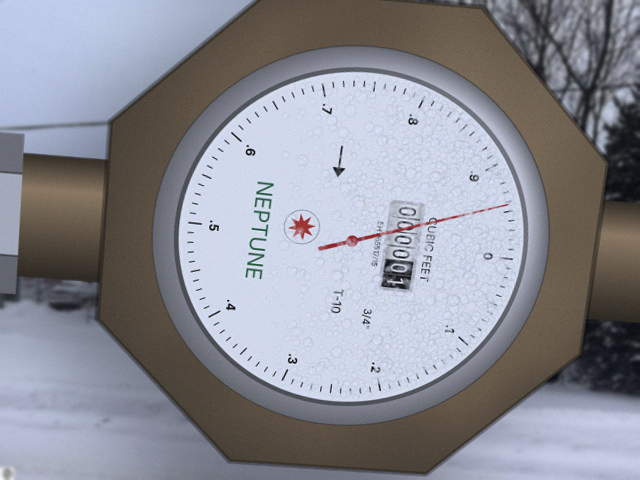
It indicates {"value": 0.94, "unit": "ft³"}
